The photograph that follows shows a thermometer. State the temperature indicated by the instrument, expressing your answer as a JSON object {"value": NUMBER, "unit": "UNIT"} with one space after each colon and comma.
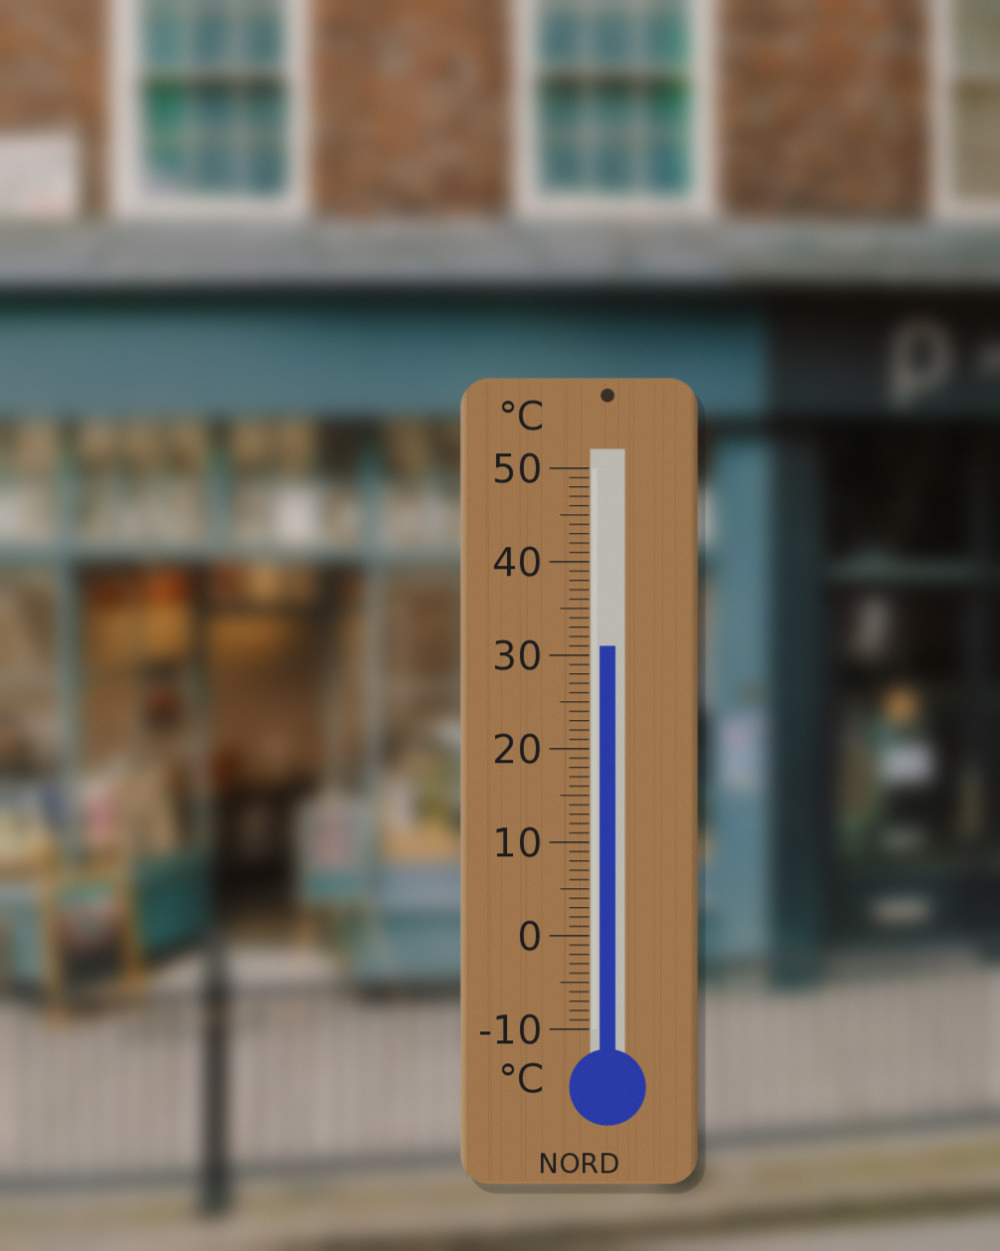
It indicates {"value": 31, "unit": "°C"}
